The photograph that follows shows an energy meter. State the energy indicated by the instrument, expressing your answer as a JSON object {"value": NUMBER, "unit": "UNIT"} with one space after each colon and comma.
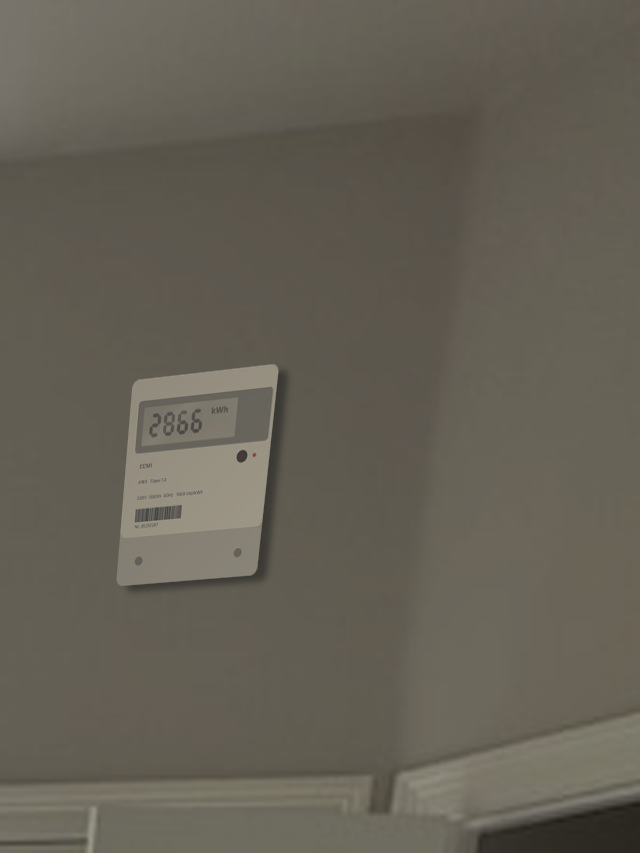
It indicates {"value": 2866, "unit": "kWh"}
